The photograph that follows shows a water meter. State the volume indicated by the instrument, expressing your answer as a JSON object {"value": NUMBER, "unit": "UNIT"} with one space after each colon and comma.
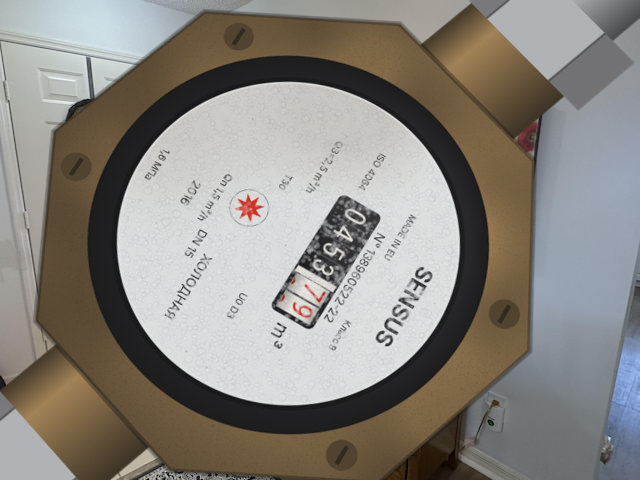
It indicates {"value": 453.79, "unit": "m³"}
